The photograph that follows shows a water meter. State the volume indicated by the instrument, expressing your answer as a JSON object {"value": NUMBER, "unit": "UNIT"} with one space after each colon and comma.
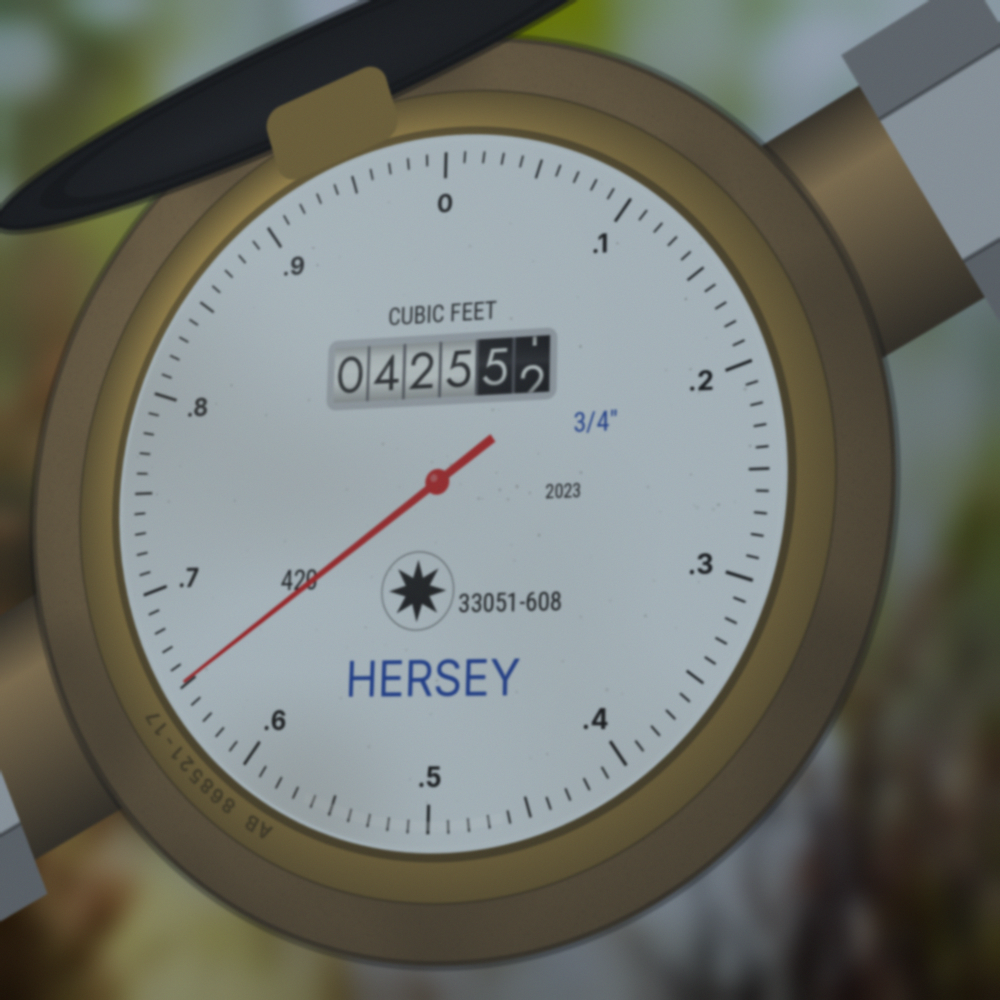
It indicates {"value": 42551.65, "unit": "ft³"}
